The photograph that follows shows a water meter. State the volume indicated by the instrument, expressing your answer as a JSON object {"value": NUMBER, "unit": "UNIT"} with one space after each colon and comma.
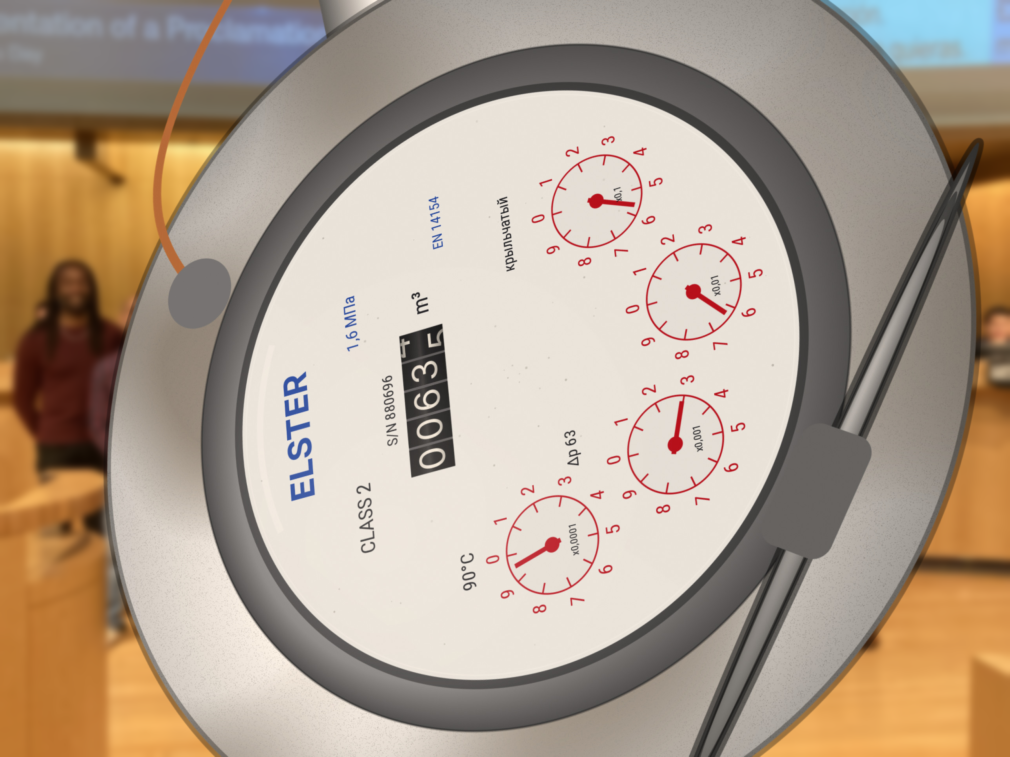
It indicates {"value": 634.5629, "unit": "m³"}
